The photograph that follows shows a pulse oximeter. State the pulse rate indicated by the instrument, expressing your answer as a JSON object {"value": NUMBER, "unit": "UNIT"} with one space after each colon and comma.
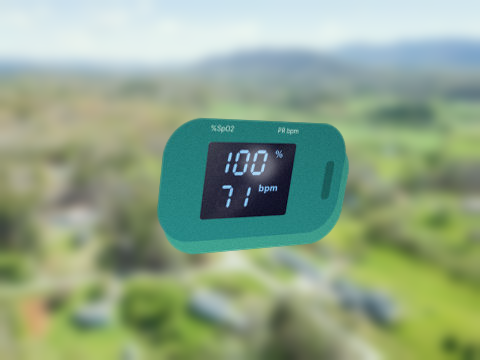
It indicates {"value": 71, "unit": "bpm"}
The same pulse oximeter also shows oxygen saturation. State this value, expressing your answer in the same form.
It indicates {"value": 100, "unit": "%"}
